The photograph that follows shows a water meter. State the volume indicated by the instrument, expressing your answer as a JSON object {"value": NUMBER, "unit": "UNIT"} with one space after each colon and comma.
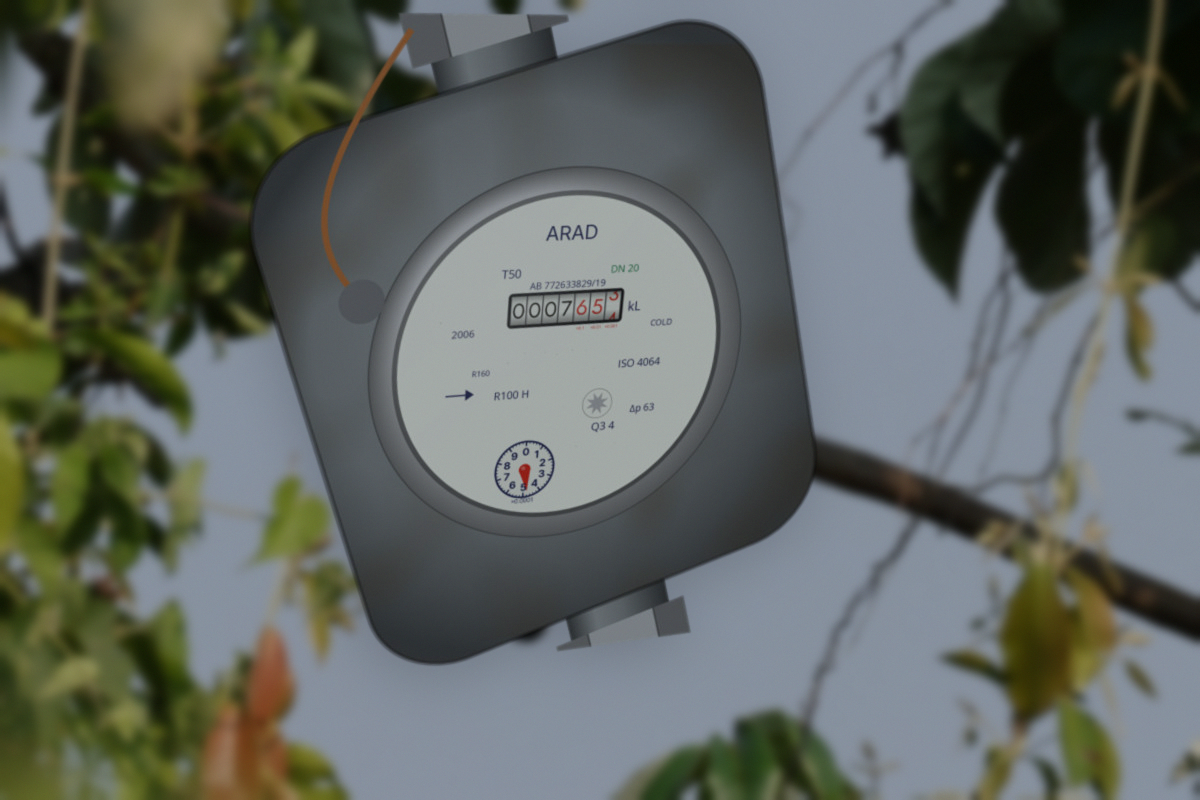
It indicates {"value": 7.6534, "unit": "kL"}
